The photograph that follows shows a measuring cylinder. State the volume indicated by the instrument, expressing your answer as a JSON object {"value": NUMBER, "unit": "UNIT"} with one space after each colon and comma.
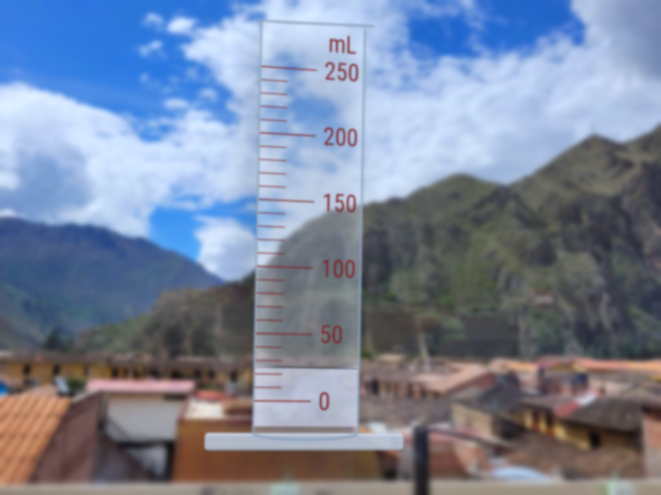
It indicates {"value": 25, "unit": "mL"}
